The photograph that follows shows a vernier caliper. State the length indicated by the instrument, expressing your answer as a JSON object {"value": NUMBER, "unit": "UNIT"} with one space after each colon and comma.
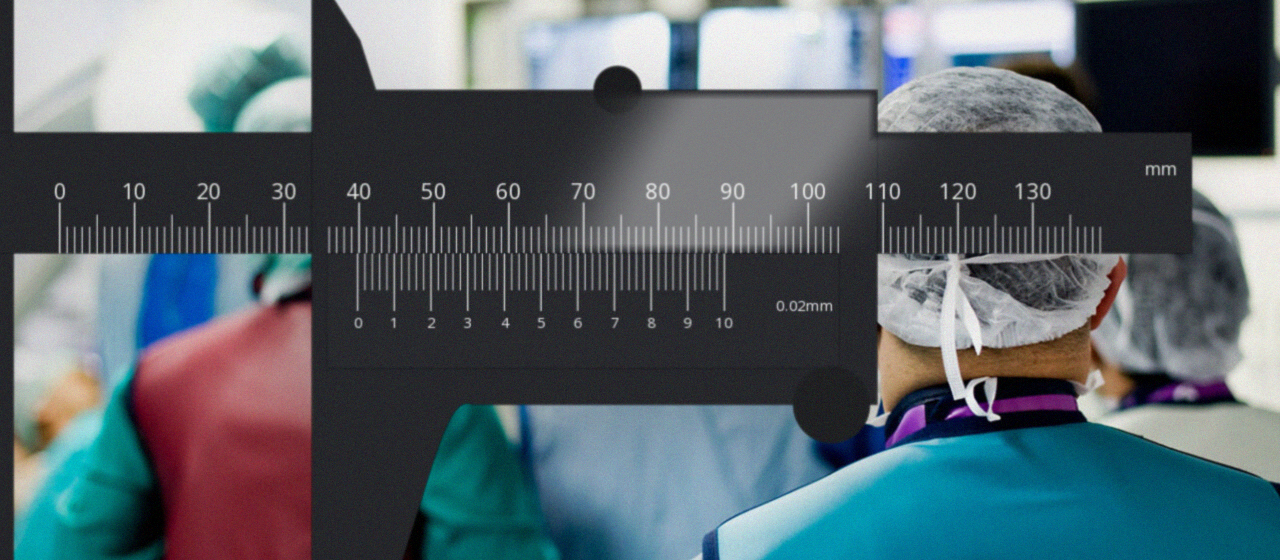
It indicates {"value": 39.8, "unit": "mm"}
